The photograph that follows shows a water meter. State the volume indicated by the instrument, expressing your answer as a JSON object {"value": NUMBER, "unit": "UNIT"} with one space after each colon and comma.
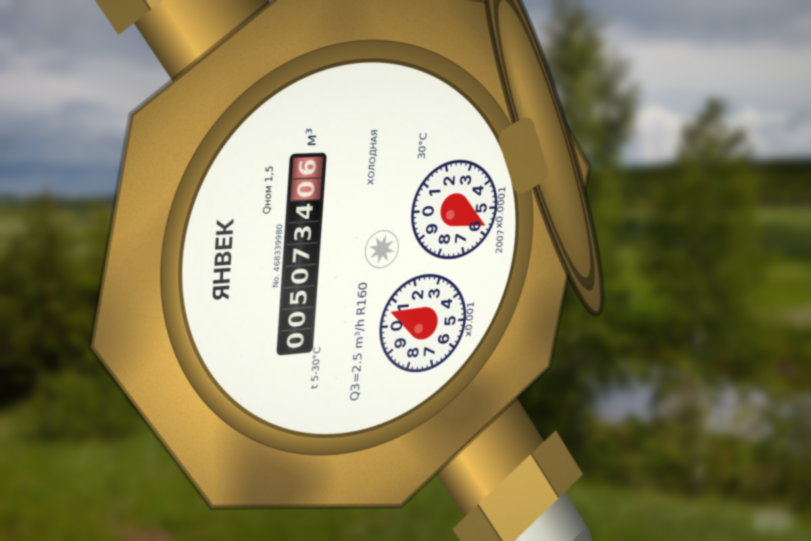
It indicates {"value": 50734.0605, "unit": "m³"}
